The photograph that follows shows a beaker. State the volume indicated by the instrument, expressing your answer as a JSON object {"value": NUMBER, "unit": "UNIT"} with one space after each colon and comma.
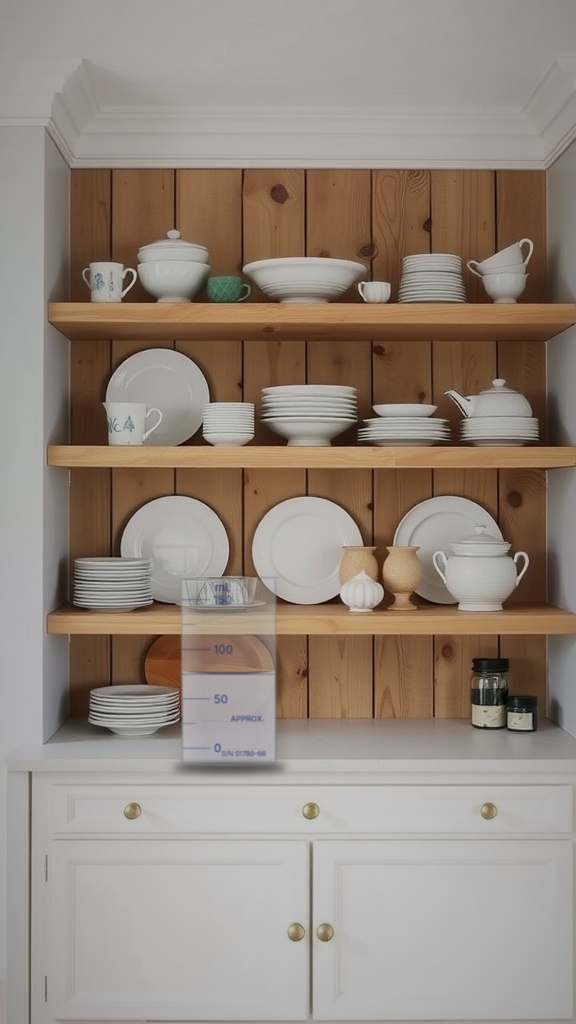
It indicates {"value": 75, "unit": "mL"}
